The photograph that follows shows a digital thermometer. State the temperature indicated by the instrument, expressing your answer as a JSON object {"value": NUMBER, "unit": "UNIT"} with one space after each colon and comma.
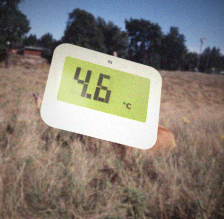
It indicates {"value": 4.6, "unit": "°C"}
